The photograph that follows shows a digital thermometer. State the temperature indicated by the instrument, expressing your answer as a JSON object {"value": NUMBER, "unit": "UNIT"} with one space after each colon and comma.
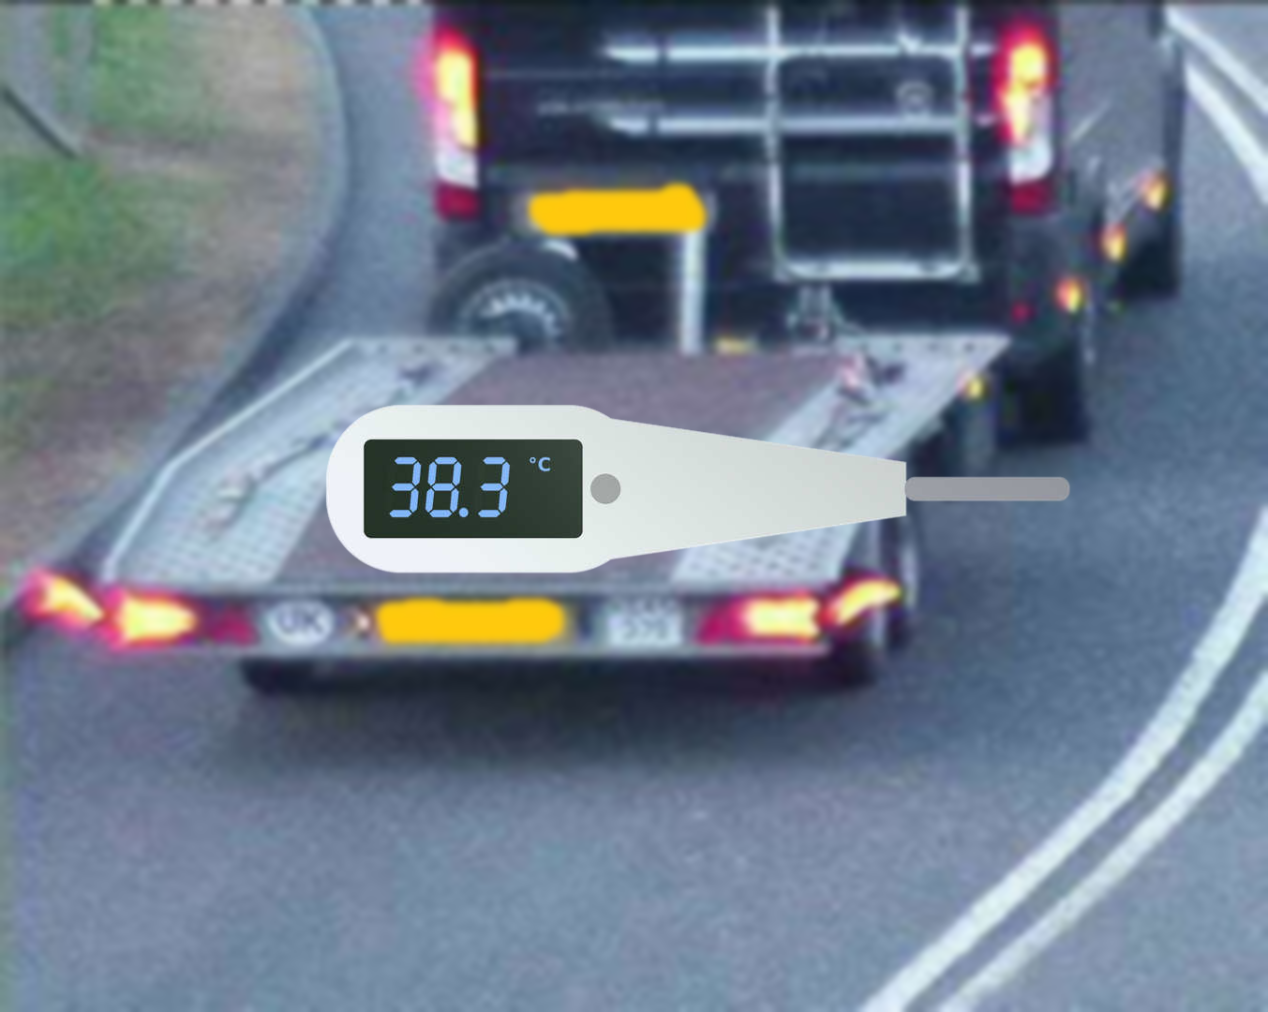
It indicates {"value": 38.3, "unit": "°C"}
